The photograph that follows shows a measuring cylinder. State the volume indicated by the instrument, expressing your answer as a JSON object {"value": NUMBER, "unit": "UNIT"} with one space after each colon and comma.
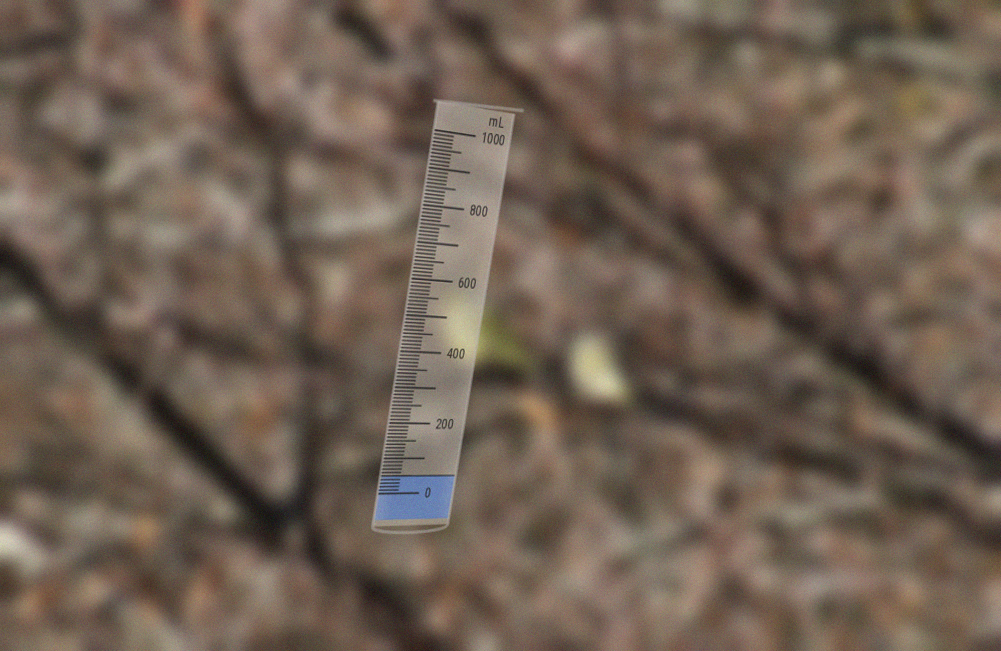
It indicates {"value": 50, "unit": "mL"}
